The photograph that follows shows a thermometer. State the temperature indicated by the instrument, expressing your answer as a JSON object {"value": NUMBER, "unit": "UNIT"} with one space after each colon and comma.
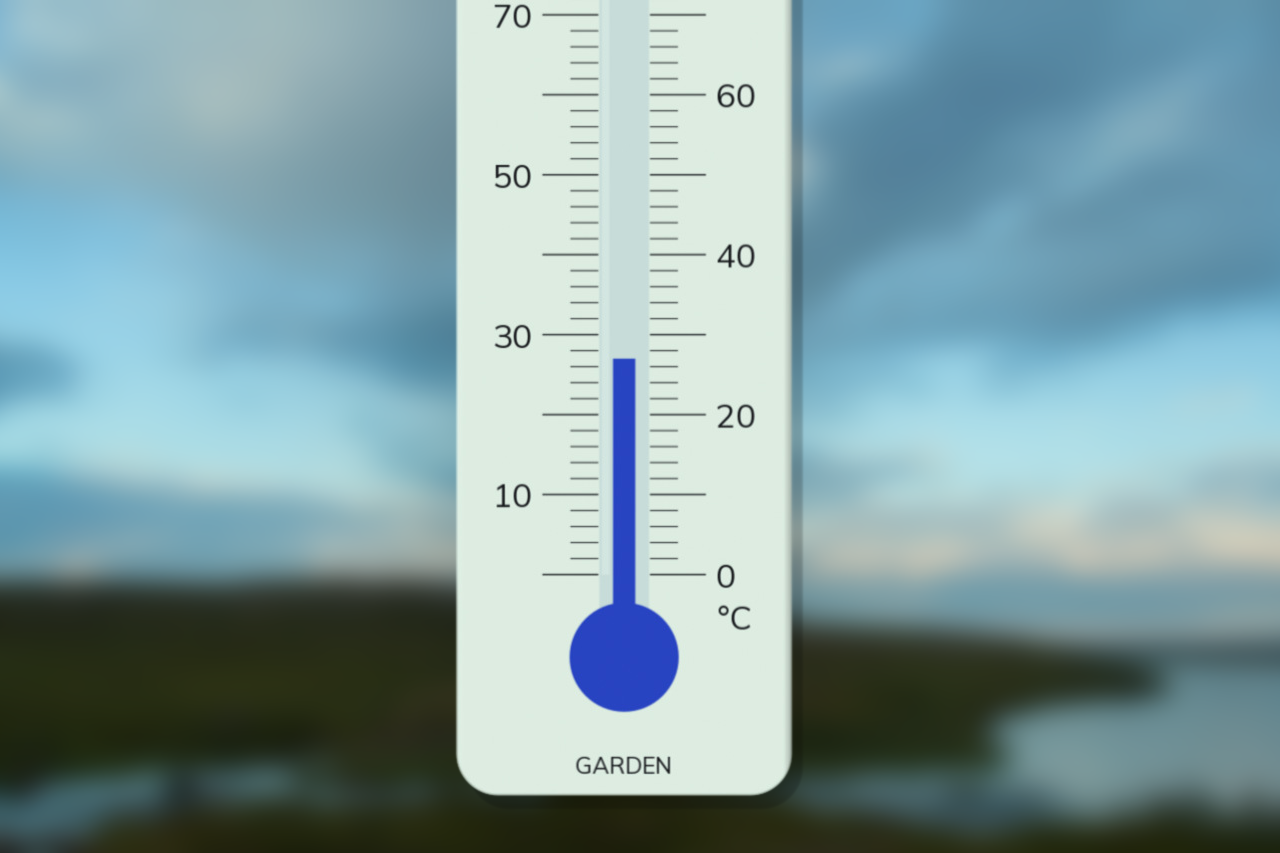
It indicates {"value": 27, "unit": "°C"}
